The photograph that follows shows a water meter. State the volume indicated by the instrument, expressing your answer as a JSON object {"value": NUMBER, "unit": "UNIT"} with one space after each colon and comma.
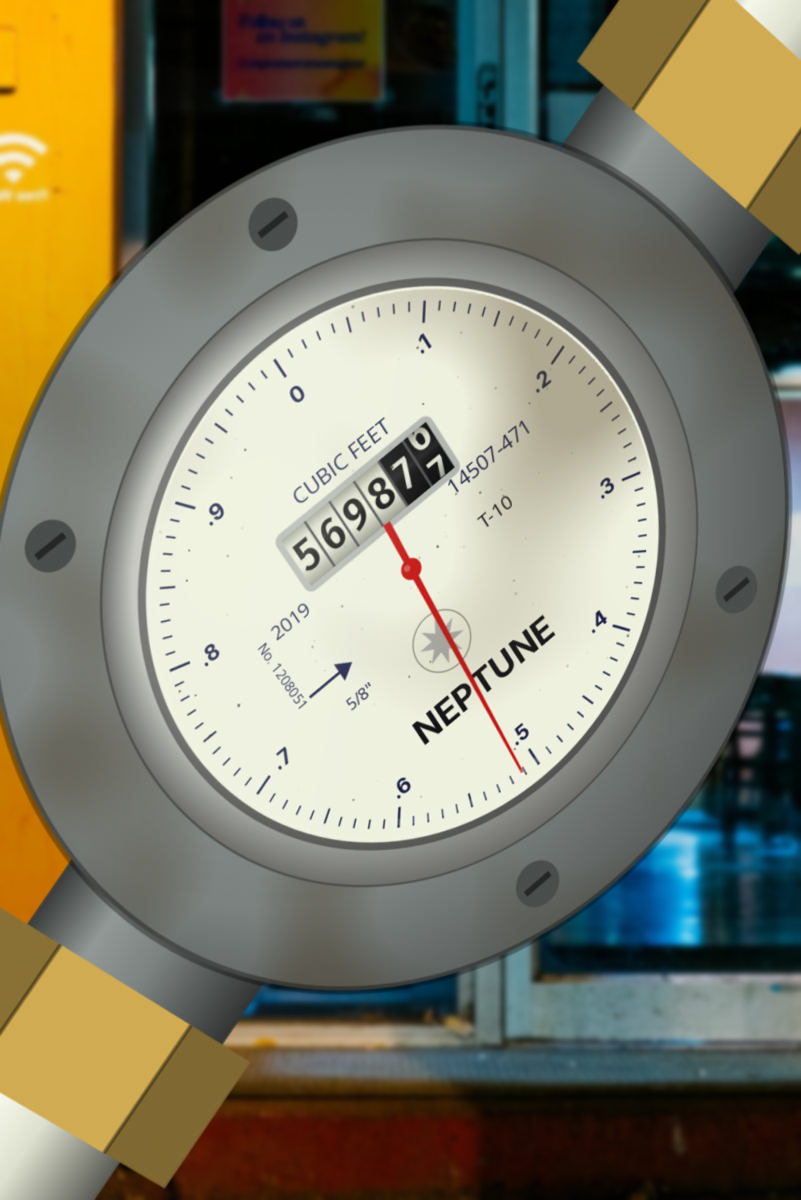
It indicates {"value": 569876.51, "unit": "ft³"}
